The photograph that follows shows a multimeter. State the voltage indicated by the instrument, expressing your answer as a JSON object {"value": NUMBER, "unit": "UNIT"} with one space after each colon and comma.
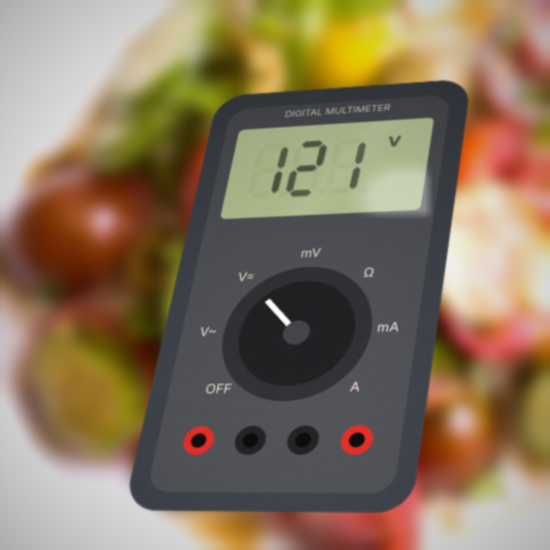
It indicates {"value": 121, "unit": "V"}
